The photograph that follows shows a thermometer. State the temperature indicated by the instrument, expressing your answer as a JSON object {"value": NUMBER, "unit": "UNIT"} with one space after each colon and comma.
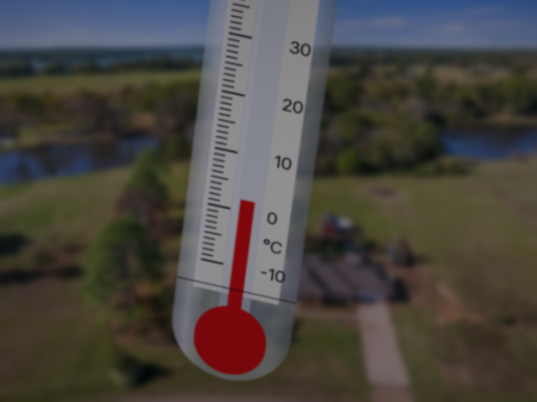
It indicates {"value": 2, "unit": "°C"}
